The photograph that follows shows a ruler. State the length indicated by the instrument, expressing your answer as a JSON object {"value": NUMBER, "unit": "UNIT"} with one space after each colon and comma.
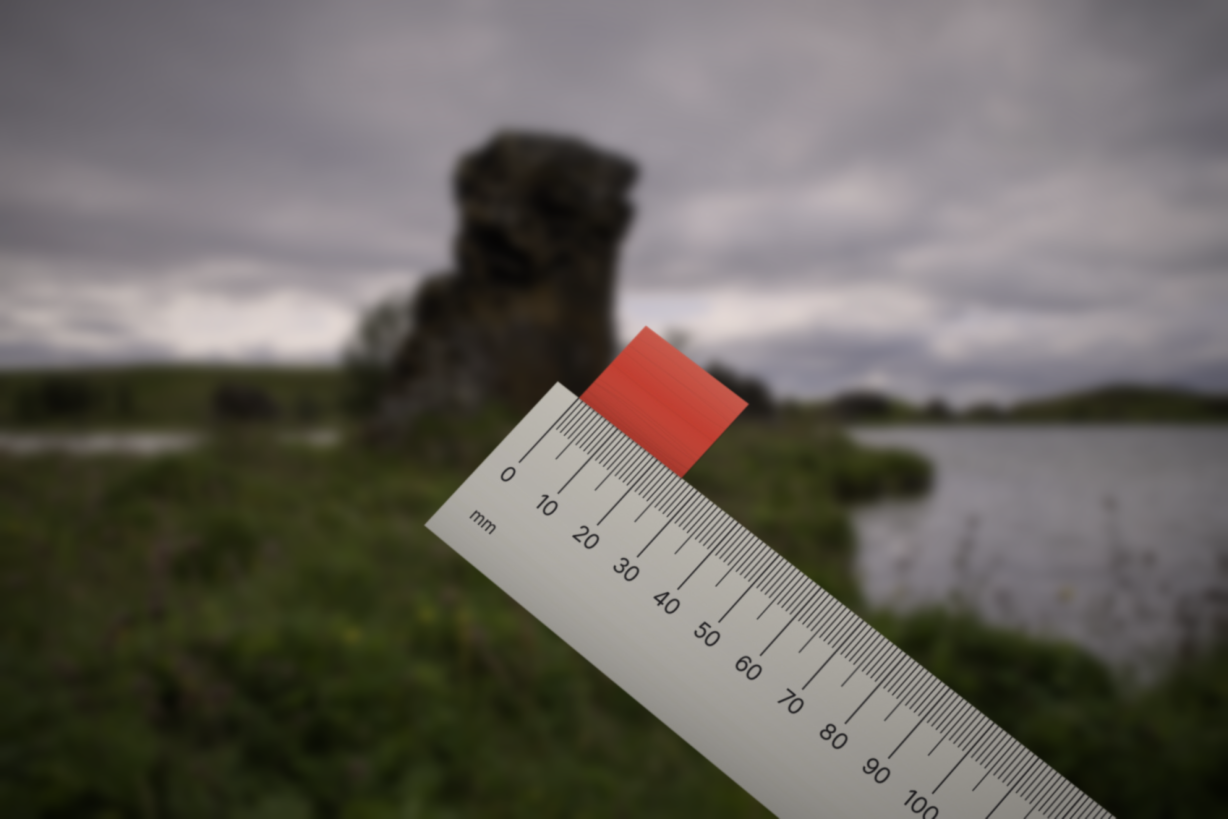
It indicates {"value": 26, "unit": "mm"}
